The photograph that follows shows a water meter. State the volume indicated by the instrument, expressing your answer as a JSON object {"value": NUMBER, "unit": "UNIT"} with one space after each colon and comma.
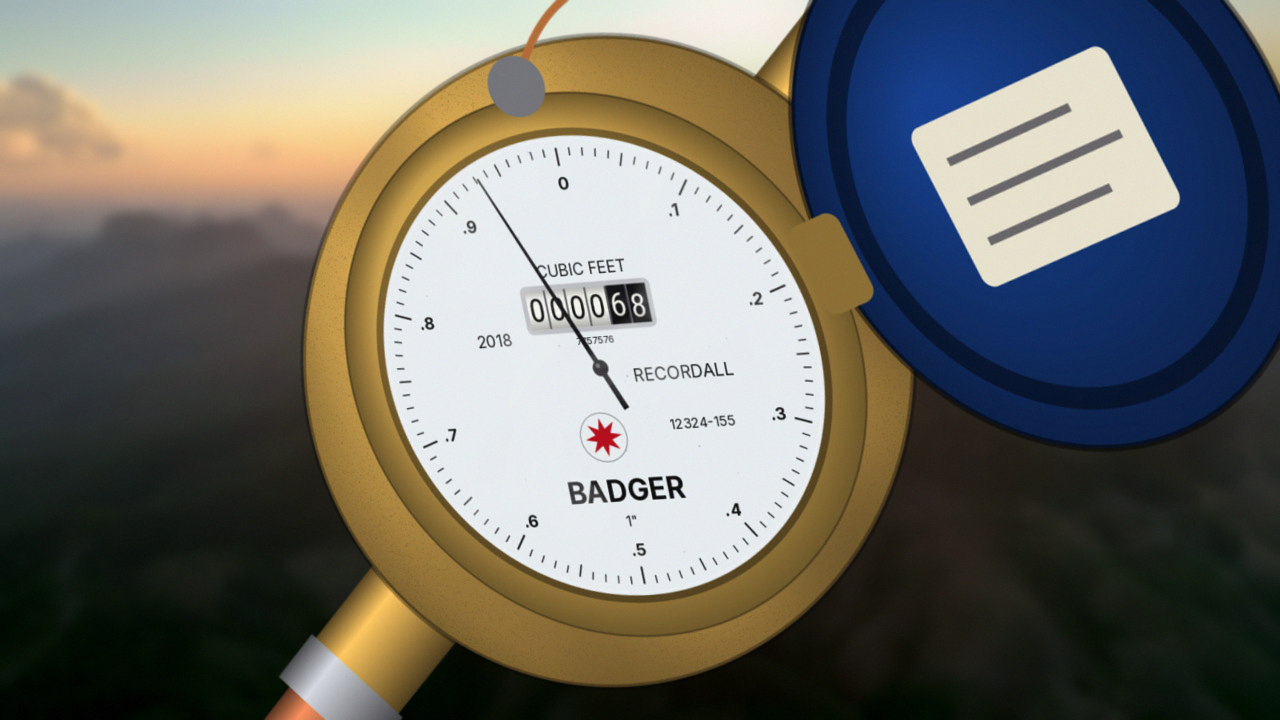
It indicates {"value": 67.93, "unit": "ft³"}
